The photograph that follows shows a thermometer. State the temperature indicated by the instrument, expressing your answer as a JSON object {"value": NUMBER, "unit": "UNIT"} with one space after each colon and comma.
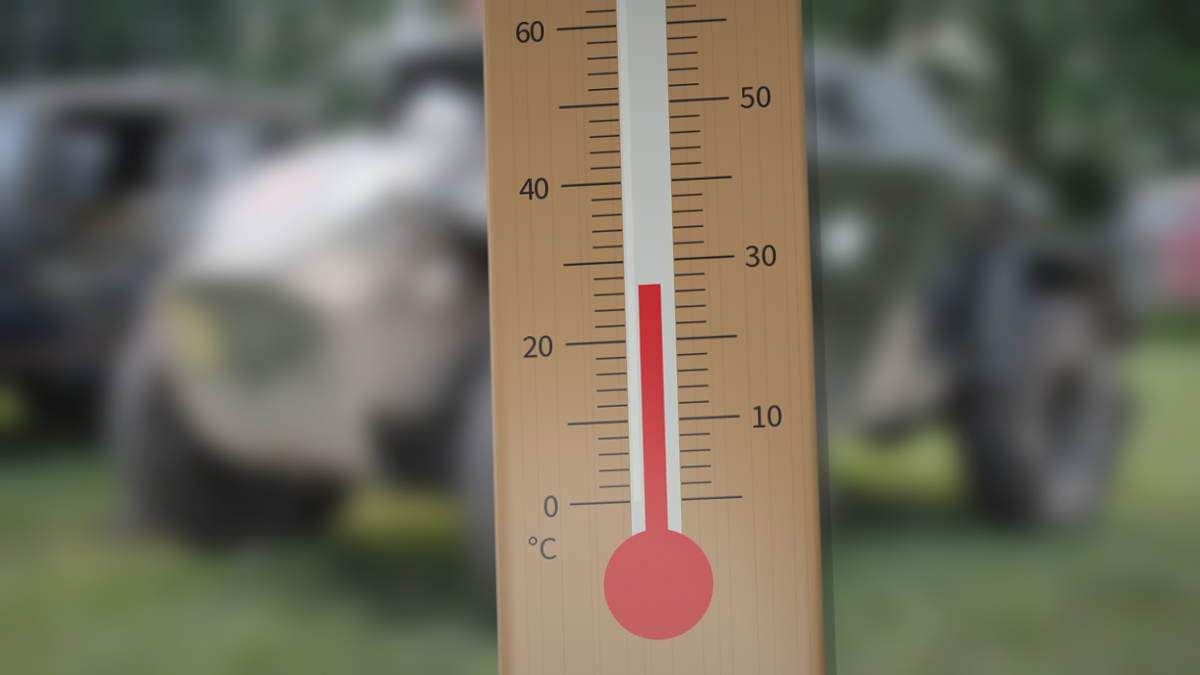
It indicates {"value": 27, "unit": "°C"}
